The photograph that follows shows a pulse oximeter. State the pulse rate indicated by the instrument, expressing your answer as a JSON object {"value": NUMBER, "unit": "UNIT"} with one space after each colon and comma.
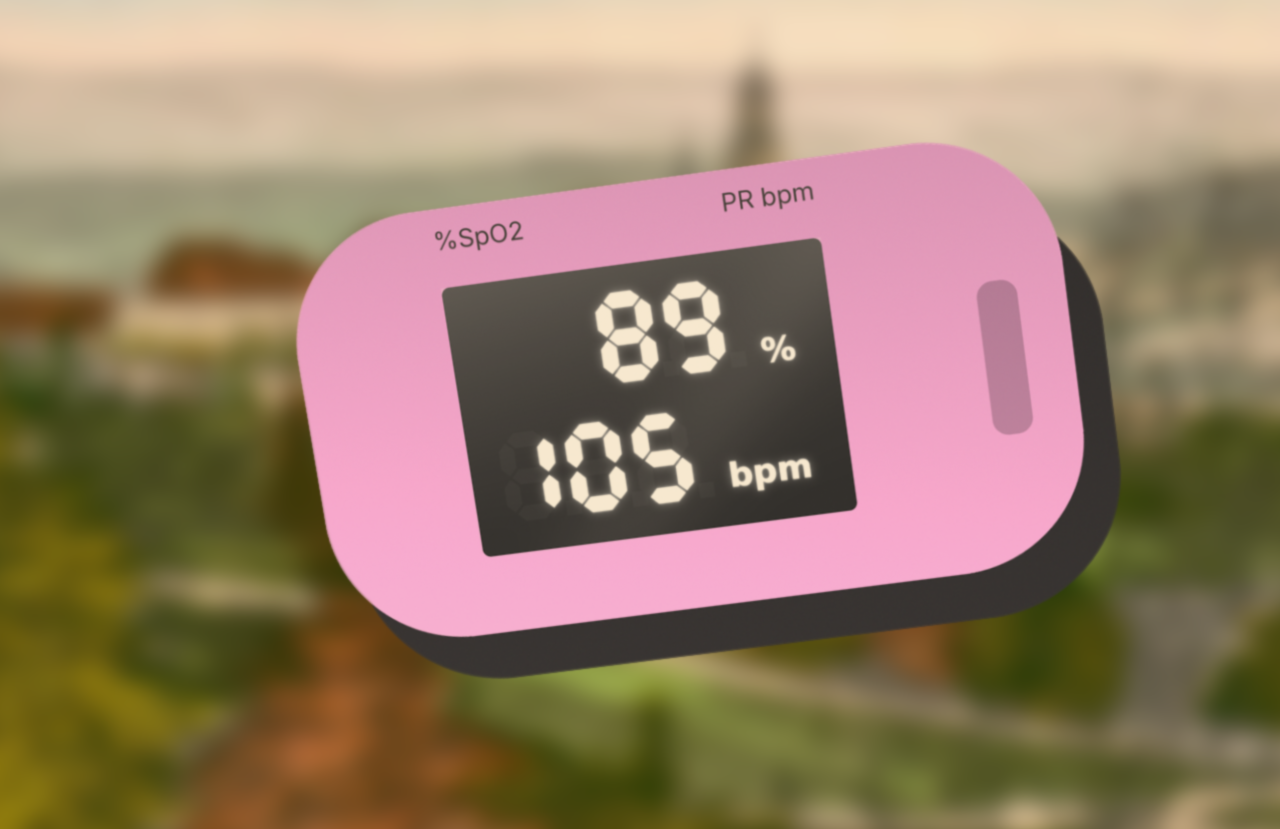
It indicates {"value": 105, "unit": "bpm"}
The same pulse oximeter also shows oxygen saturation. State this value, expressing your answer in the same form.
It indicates {"value": 89, "unit": "%"}
